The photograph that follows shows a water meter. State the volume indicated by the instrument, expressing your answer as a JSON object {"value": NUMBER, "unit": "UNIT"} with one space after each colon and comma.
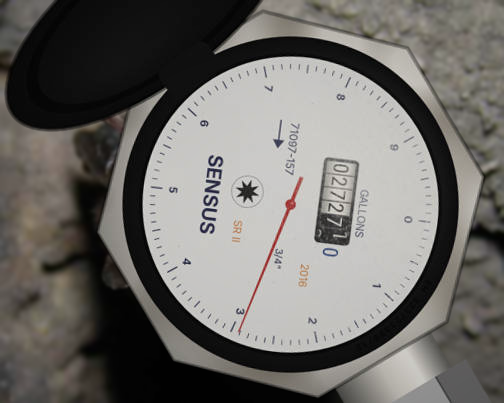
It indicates {"value": 272712.9, "unit": "gal"}
